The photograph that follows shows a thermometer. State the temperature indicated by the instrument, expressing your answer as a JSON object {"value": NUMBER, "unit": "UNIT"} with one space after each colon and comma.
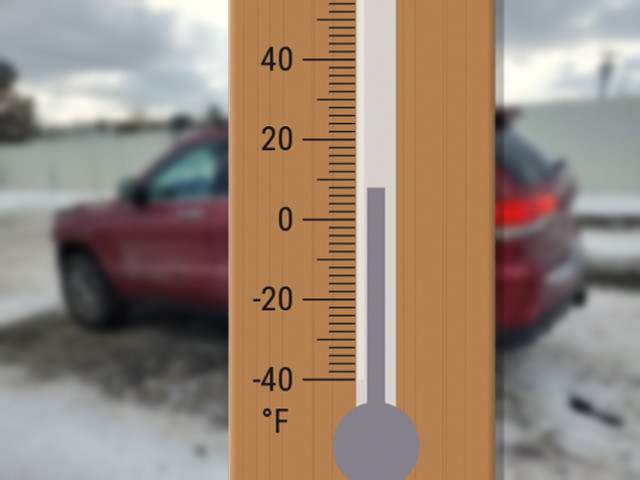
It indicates {"value": 8, "unit": "°F"}
